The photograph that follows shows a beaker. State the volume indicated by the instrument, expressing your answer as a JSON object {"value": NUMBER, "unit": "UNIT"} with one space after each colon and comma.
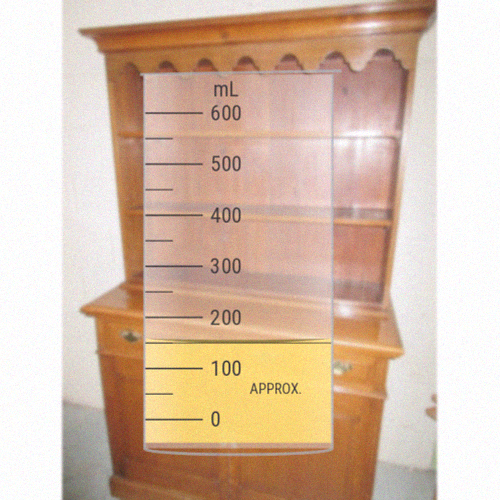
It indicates {"value": 150, "unit": "mL"}
